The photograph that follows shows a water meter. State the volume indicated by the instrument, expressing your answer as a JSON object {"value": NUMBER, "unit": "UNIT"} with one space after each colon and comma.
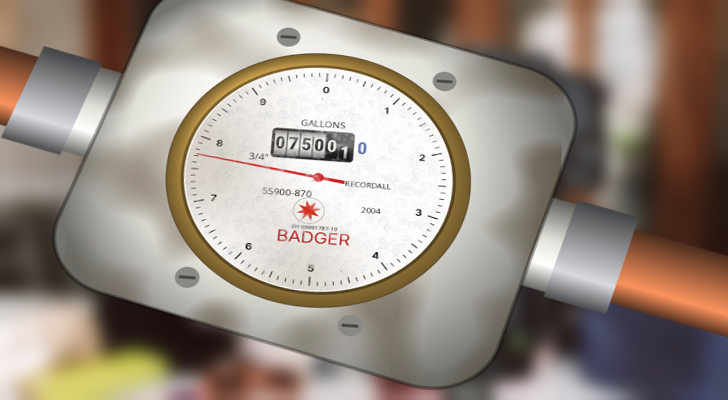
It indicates {"value": 750007.7, "unit": "gal"}
